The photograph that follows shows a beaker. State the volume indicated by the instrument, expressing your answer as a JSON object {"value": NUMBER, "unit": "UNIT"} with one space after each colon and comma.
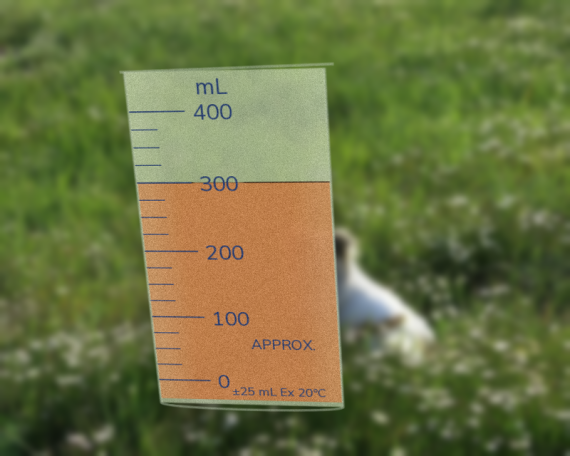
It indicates {"value": 300, "unit": "mL"}
